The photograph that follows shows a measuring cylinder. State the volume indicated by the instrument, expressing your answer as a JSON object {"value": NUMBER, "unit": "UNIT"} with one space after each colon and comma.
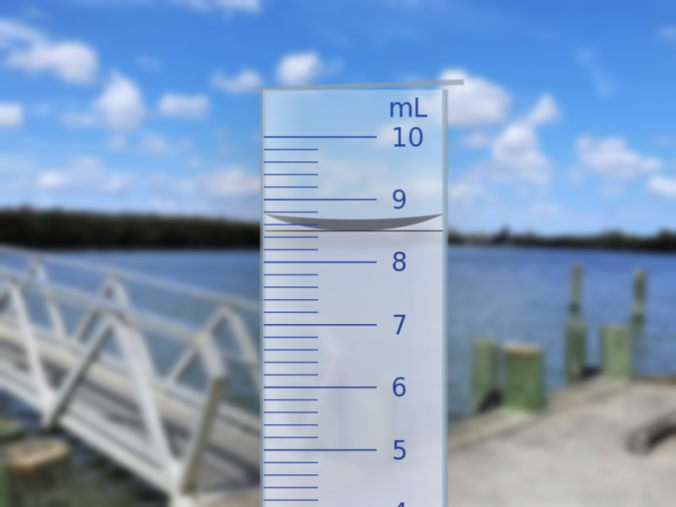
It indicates {"value": 8.5, "unit": "mL"}
